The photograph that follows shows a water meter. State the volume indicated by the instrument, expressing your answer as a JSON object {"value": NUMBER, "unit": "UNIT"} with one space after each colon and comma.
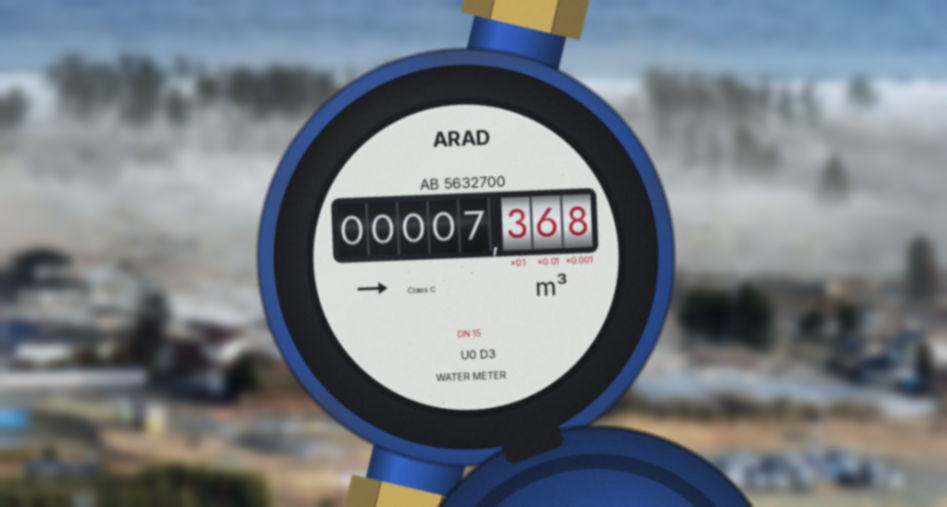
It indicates {"value": 7.368, "unit": "m³"}
